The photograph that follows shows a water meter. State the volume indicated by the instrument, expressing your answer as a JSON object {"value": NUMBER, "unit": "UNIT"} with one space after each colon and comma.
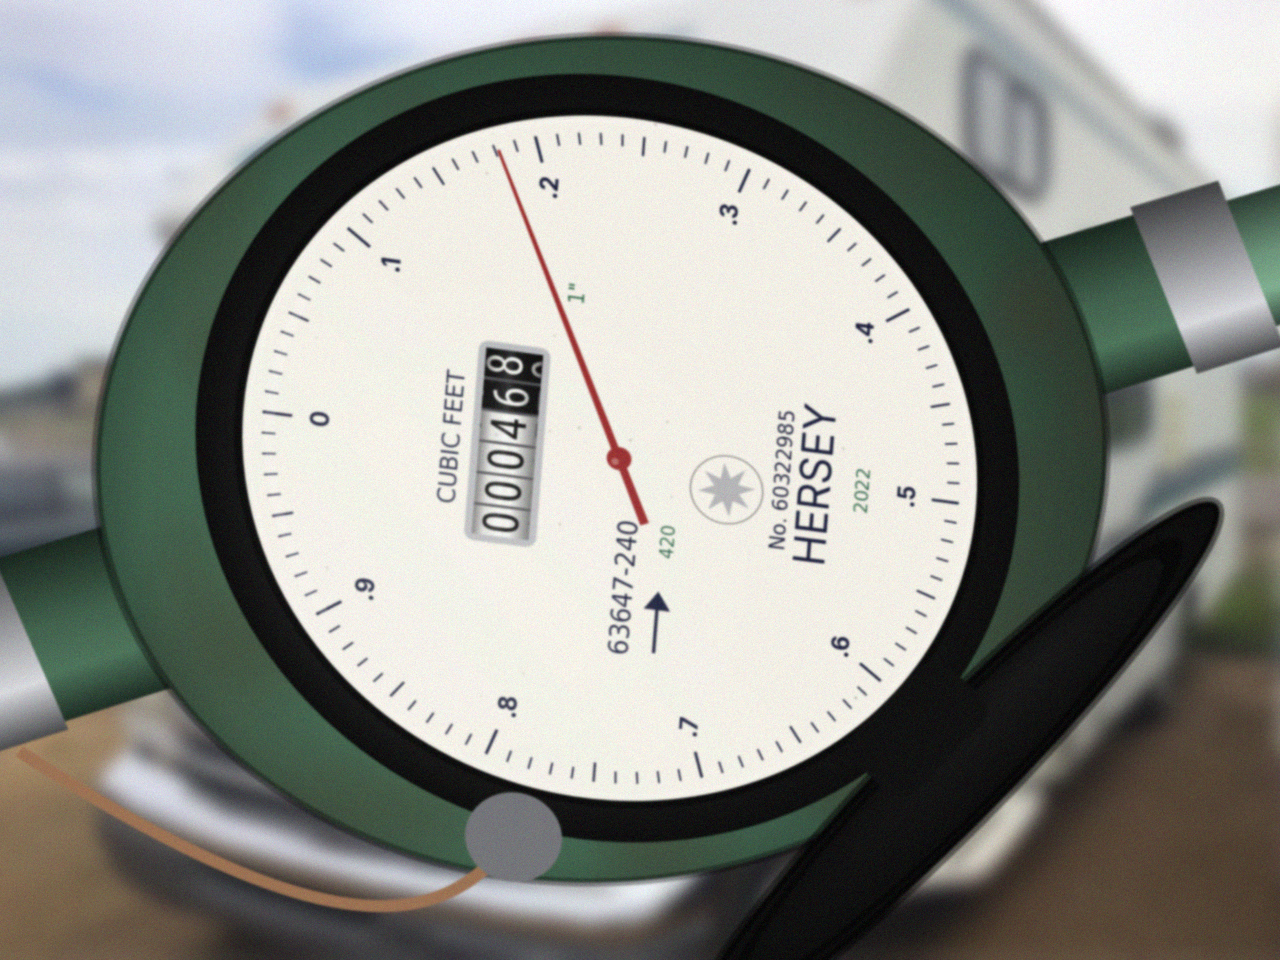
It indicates {"value": 468.18, "unit": "ft³"}
